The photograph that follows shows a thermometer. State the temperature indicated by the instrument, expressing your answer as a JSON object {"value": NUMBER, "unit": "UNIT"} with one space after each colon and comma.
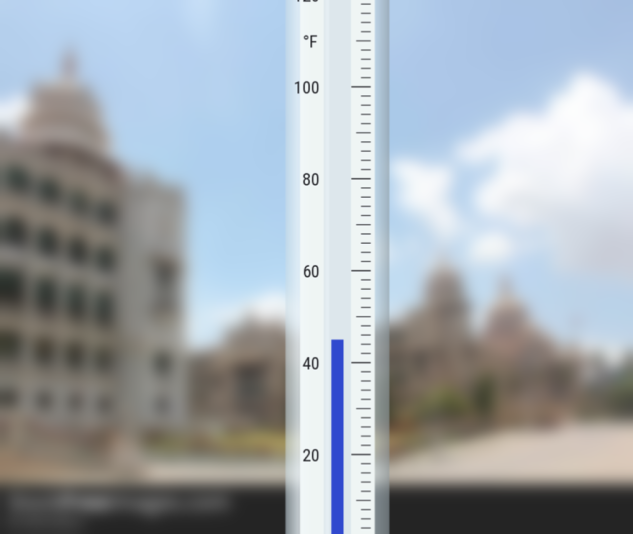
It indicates {"value": 45, "unit": "°F"}
